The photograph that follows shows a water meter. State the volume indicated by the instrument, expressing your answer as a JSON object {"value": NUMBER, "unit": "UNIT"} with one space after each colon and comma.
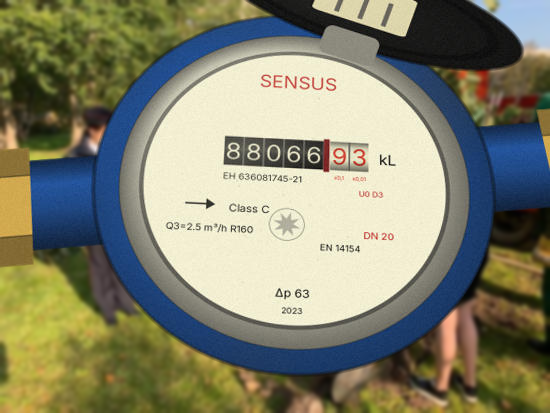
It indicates {"value": 88066.93, "unit": "kL"}
